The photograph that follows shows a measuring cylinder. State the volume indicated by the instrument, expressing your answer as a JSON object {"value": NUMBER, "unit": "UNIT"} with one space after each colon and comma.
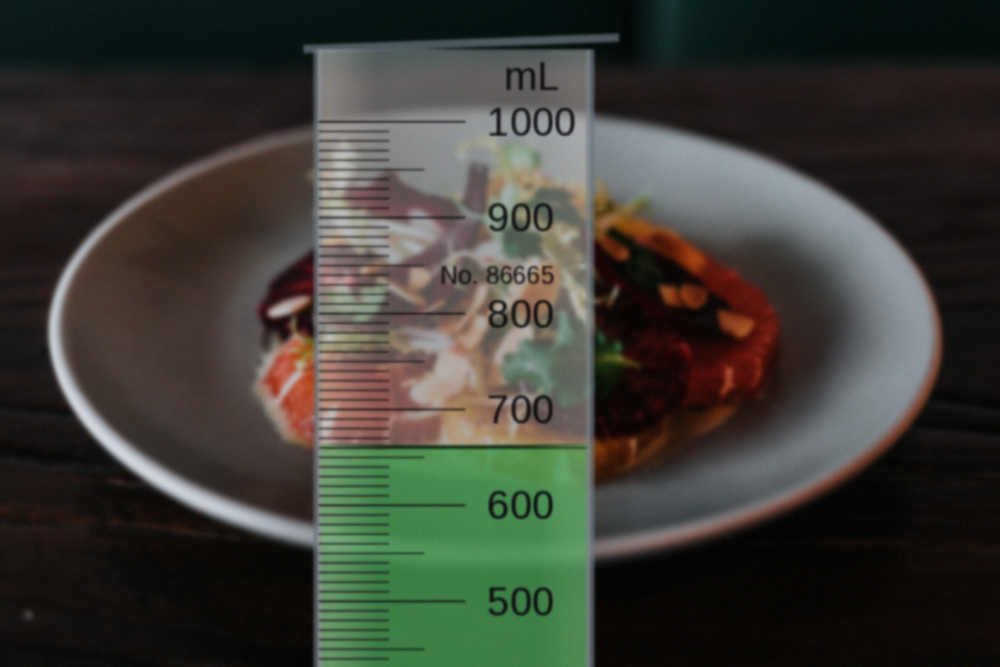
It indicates {"value": 660, "unit": "mL"}
